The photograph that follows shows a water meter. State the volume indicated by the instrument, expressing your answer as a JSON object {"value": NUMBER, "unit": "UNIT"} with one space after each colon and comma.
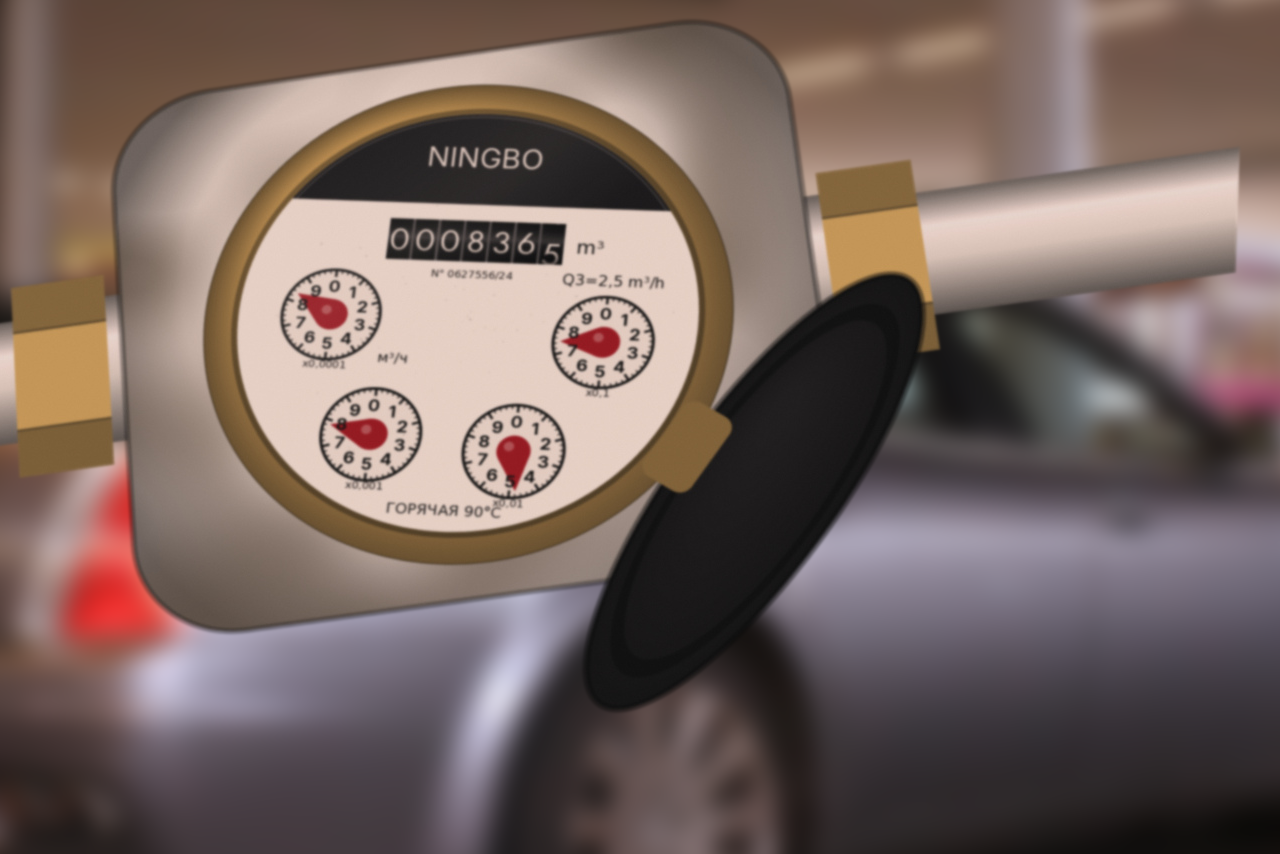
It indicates {"value": 8364.7478, "unit": "m³"}
